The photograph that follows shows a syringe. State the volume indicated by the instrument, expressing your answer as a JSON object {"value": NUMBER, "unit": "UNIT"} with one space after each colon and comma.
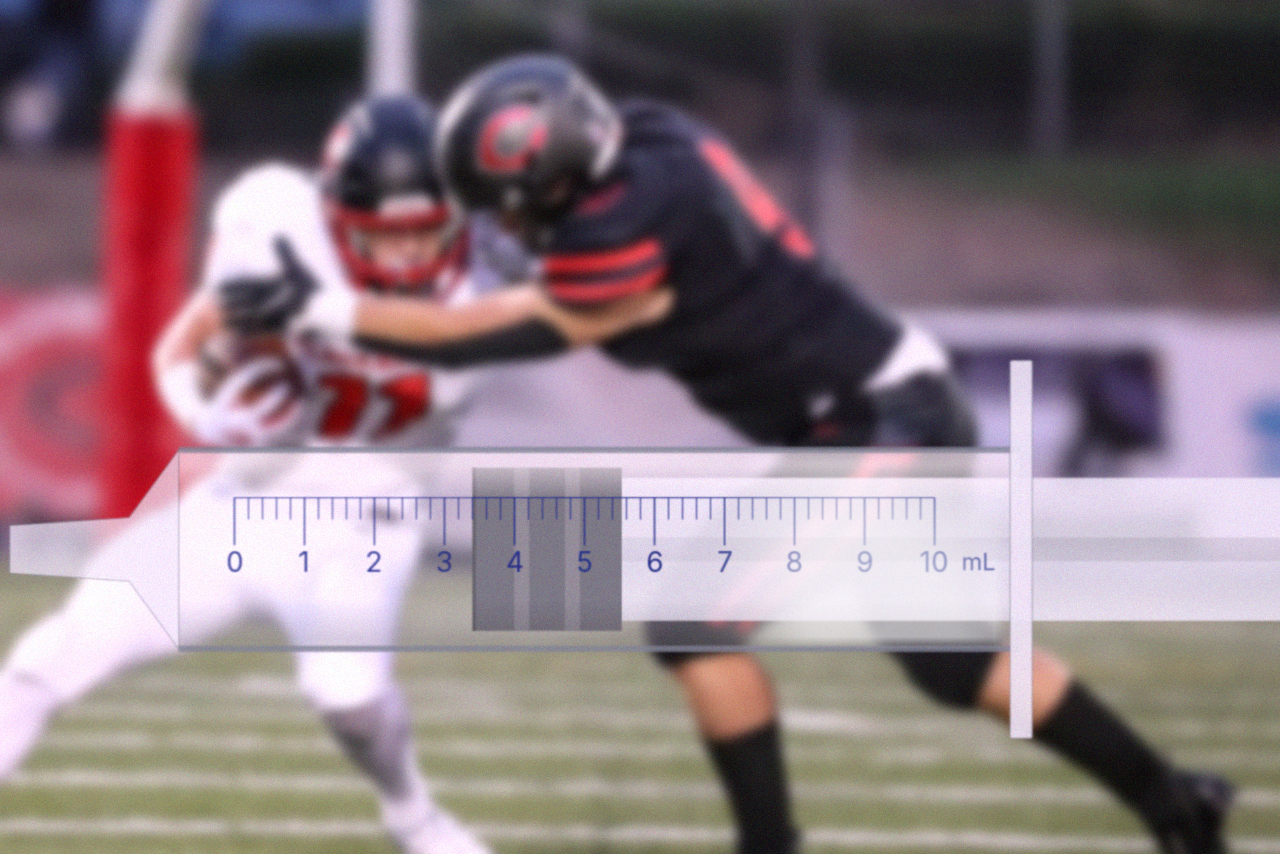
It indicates {"value": 3.4, "unit": "mL"}
